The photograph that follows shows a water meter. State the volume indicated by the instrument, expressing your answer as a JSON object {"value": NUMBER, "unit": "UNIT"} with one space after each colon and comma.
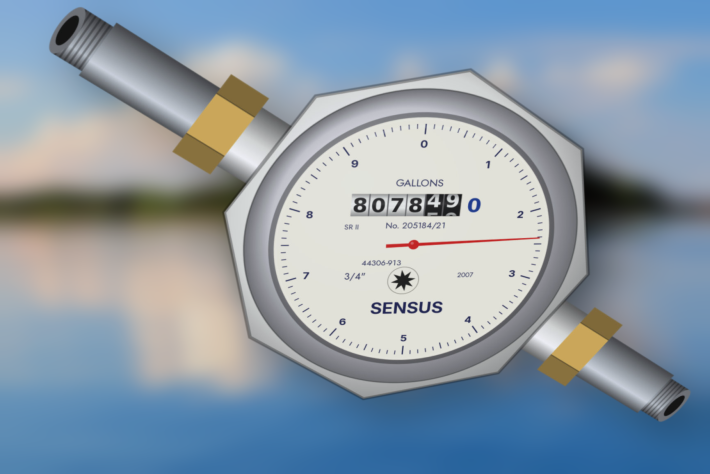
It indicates {"value": 8078492.4, "unit": "gal"}
